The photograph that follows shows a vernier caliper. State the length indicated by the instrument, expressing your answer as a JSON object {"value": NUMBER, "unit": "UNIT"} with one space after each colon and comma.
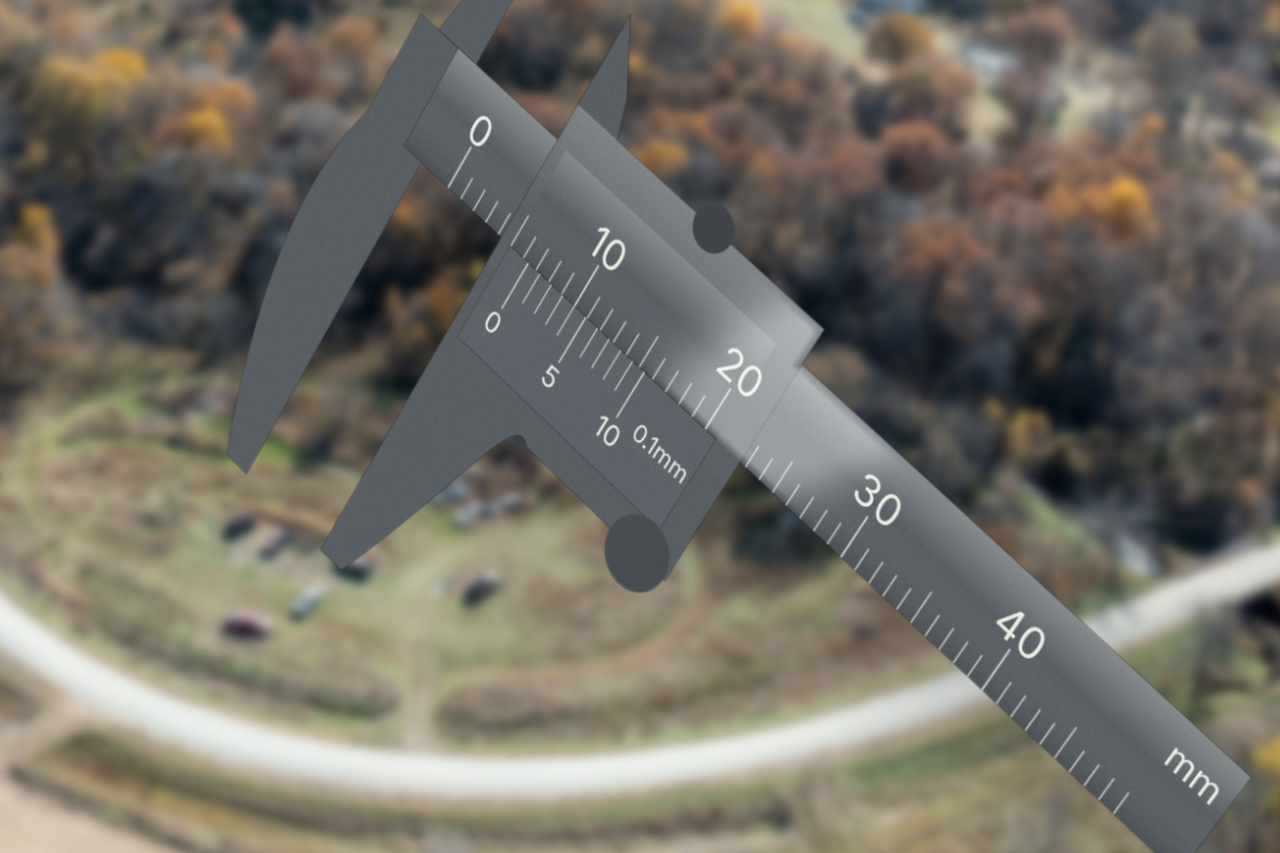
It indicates {"value": 6.4, "unit": "mm"}
